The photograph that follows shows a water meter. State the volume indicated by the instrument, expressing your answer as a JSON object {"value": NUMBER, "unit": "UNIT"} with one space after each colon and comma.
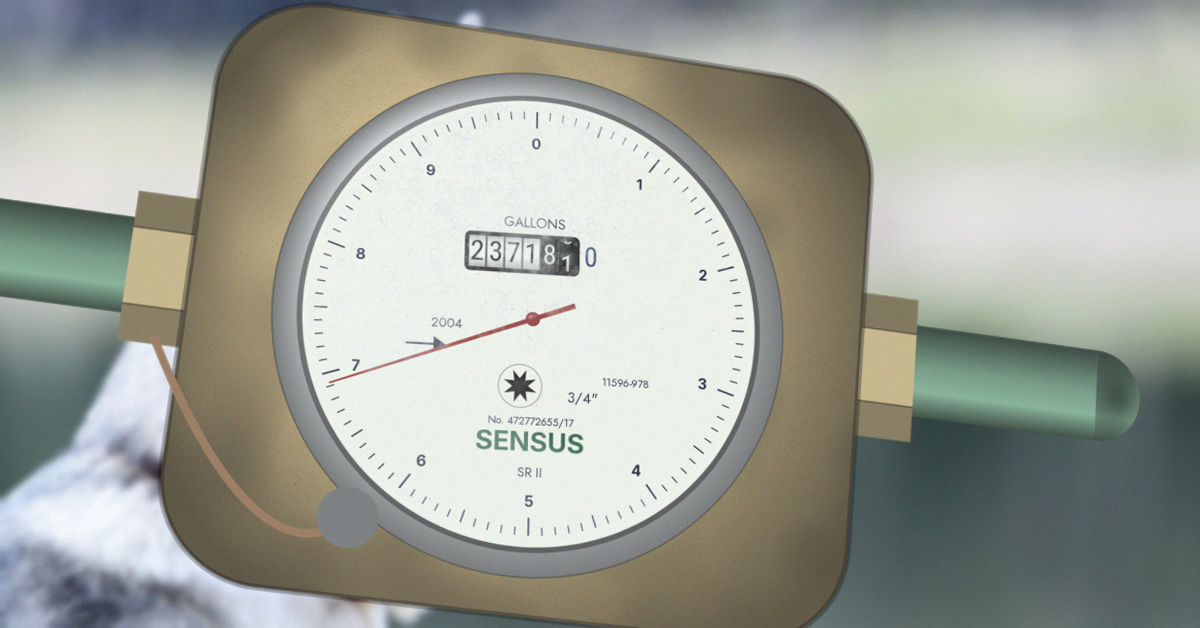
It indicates {"value": 2371806.9, "unit": "gal"}
